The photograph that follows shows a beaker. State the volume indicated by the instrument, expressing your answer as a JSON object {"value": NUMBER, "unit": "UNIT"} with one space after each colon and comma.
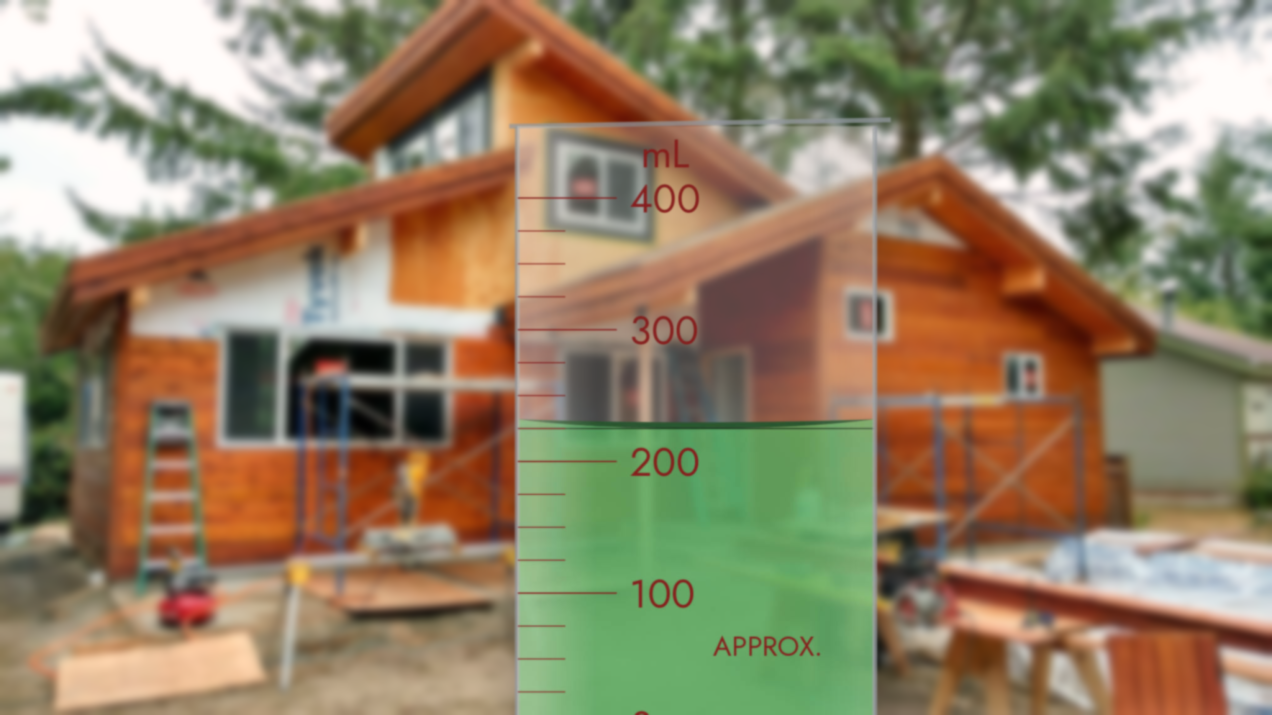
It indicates {"value": 225, "unit": "mL"}
